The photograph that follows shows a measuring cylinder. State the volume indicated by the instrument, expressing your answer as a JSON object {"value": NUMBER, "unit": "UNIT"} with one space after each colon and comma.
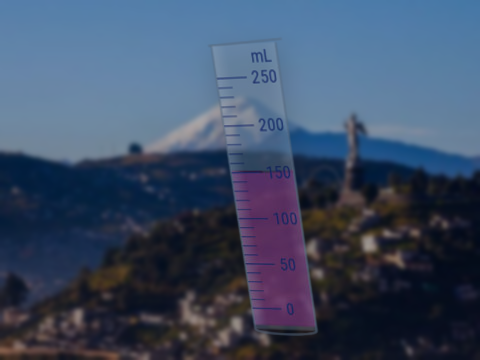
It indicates {"value": 150, "unit": "mL"}
